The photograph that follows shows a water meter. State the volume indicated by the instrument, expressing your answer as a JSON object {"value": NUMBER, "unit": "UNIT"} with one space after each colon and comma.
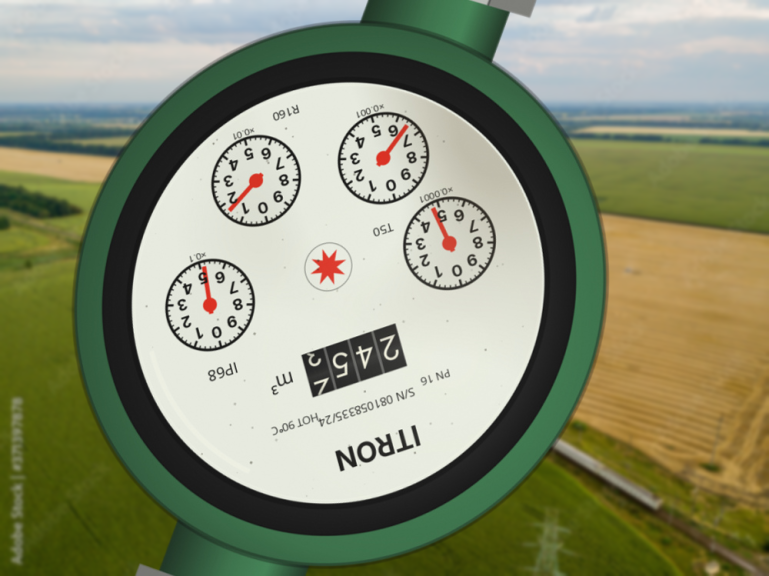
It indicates {"value": 2452.5164, "unit": "m³"}
